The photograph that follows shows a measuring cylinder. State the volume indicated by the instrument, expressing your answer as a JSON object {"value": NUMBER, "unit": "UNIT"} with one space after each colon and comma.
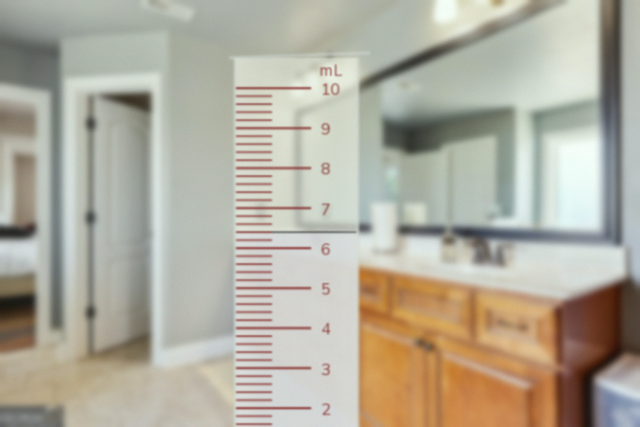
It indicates {"value": 6.4, "unit": "mL"}
